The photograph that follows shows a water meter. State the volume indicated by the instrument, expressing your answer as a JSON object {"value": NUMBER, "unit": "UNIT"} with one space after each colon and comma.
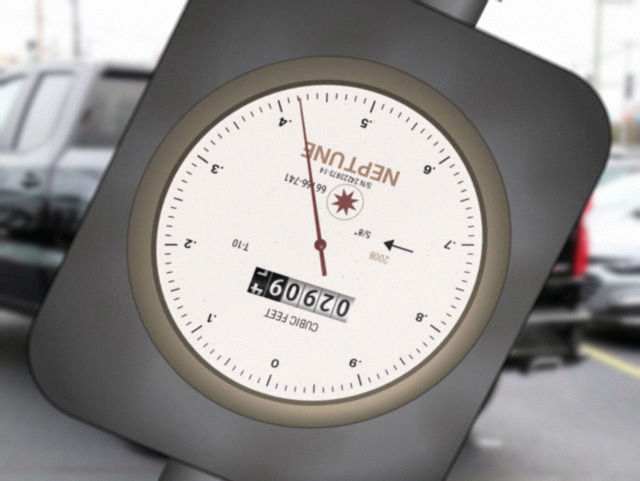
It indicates {"value": 29094.42, "unit": "ft³"}
